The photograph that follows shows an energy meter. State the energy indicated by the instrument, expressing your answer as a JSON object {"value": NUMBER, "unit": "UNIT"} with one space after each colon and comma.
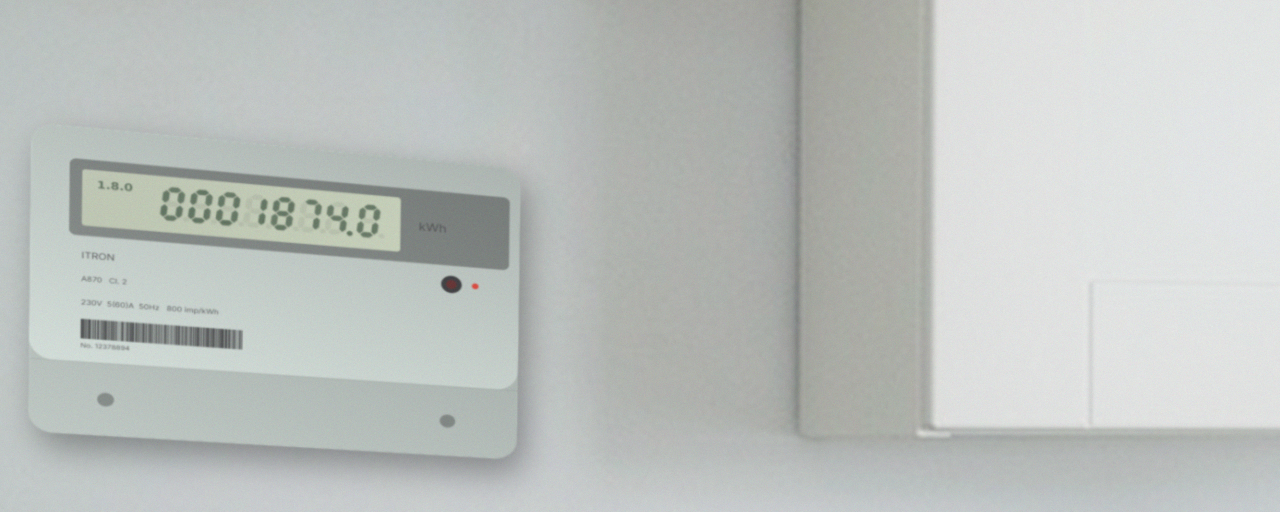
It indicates {"value": 1874.0, "unit": "kWh"}
